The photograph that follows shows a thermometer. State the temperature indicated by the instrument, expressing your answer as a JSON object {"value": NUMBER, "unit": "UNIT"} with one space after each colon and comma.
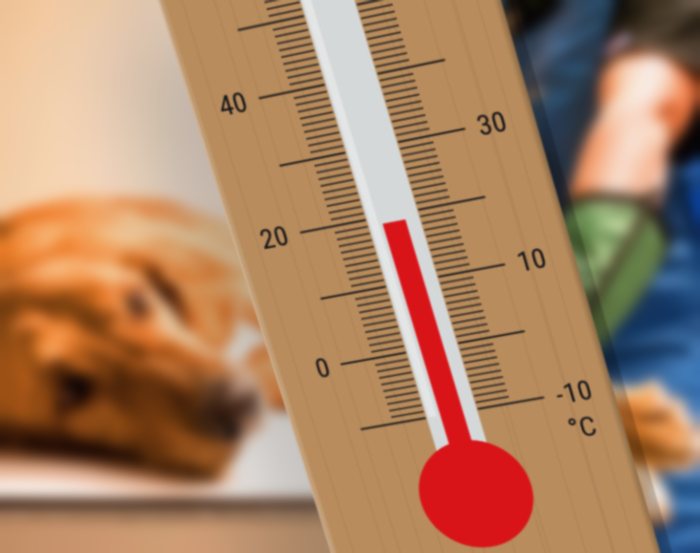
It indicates {"value": 19, "unit": "°C"}
